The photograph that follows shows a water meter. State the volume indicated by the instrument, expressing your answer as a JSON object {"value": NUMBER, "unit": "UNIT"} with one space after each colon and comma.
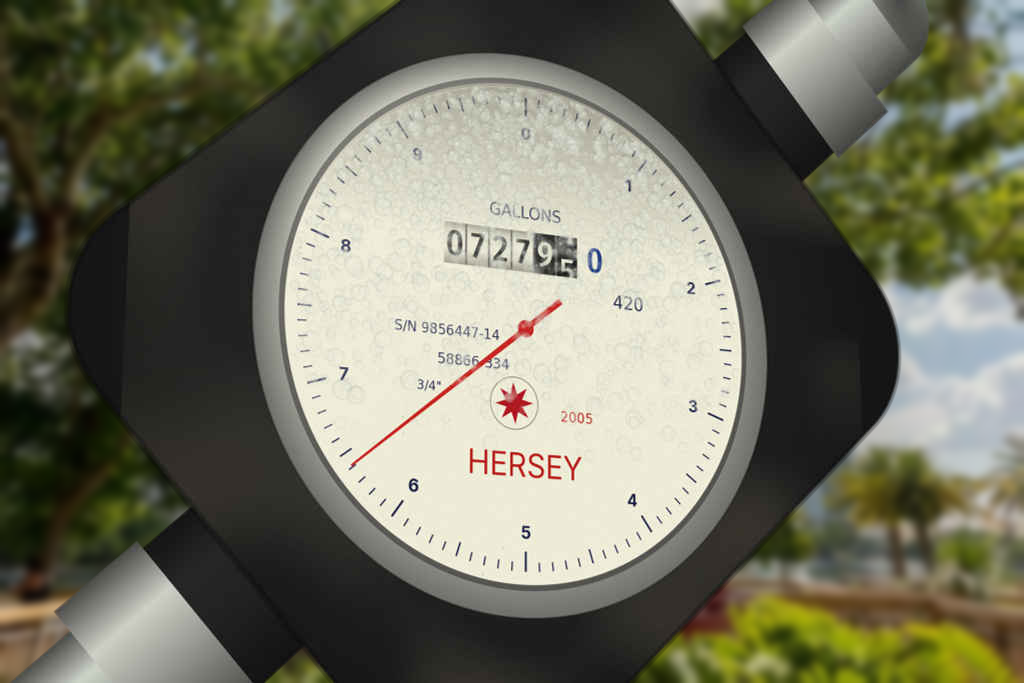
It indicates {"value": 727946.4, "unit": "gal"}
